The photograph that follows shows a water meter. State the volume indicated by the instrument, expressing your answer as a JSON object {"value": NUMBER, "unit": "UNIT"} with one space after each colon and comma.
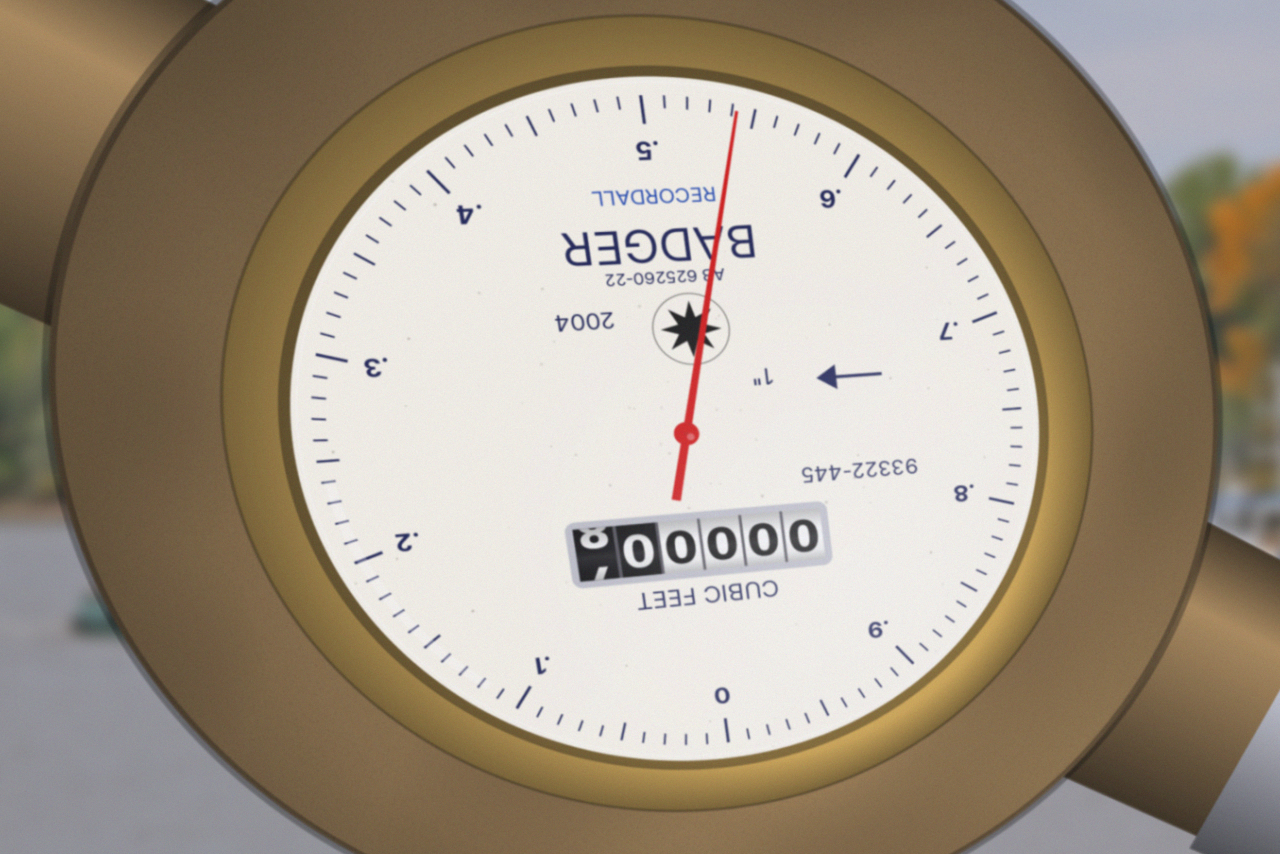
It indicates {"value": 7.54, "unit": "ft³"}
